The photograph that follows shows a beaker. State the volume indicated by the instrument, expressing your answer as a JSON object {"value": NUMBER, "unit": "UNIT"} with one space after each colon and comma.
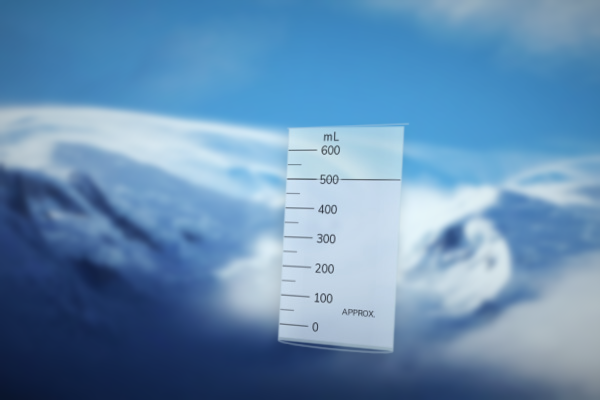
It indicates {"value": 500, "unit": "mL"}
